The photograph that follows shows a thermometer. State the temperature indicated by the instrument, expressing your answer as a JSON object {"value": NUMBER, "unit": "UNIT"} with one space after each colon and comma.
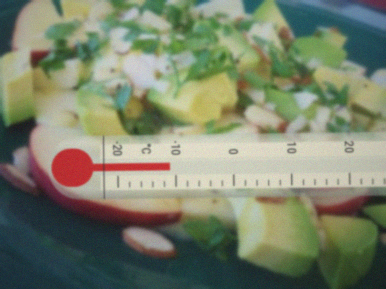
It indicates {"value": -11, "unit": "°C"}
